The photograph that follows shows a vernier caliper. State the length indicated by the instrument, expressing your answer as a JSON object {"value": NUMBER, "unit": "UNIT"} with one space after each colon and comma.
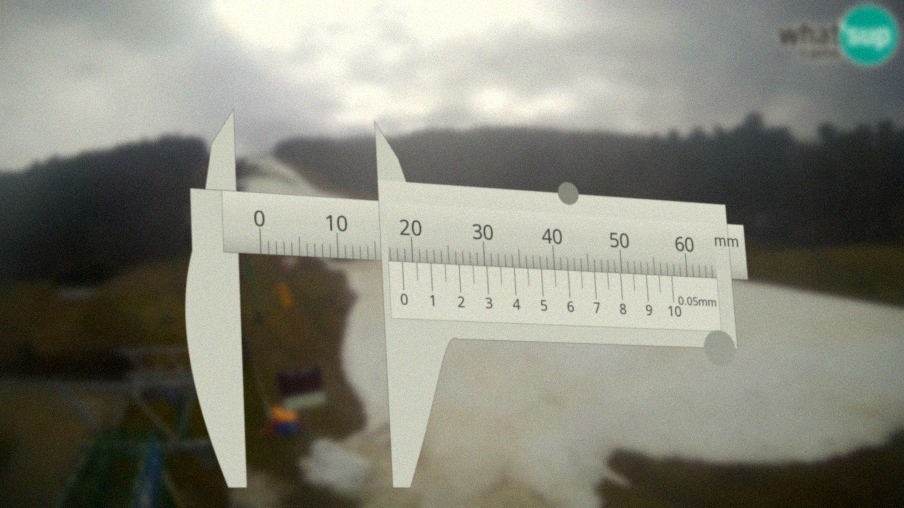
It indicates {"value": 18.6, "unit": "mm"}
